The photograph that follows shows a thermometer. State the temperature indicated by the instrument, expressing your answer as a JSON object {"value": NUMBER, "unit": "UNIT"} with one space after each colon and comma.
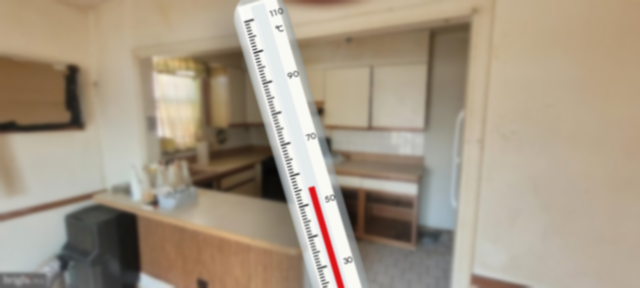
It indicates {"value": 55, "unit": "°C"}
